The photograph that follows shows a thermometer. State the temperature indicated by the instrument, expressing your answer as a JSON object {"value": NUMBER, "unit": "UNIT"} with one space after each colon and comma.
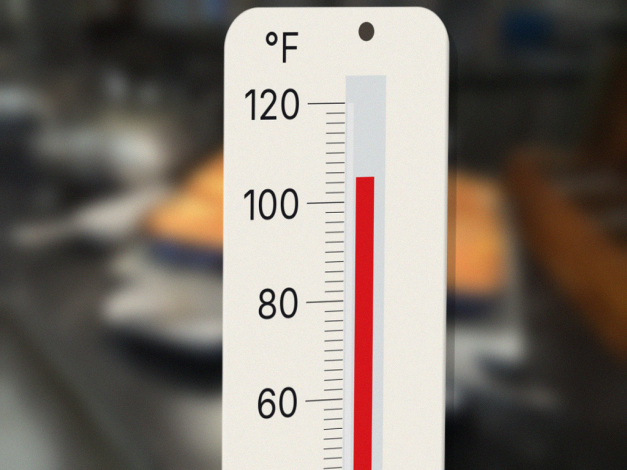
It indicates {"value": 105, "unit": "°F"}
